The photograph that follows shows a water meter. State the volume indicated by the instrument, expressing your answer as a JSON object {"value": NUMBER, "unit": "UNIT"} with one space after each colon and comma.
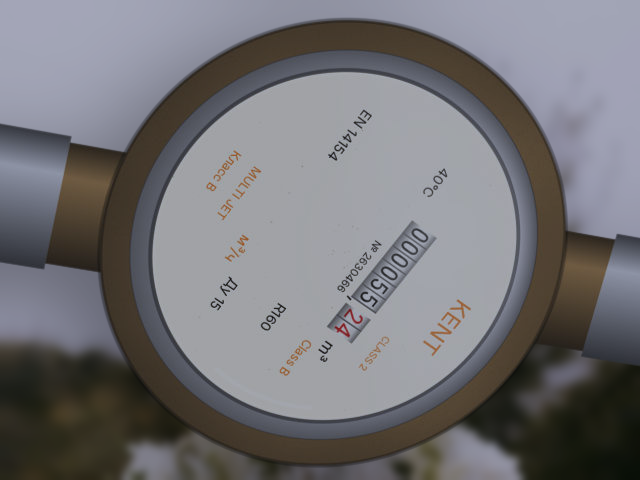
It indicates {"value": 55.24, "unit": "m³"}
